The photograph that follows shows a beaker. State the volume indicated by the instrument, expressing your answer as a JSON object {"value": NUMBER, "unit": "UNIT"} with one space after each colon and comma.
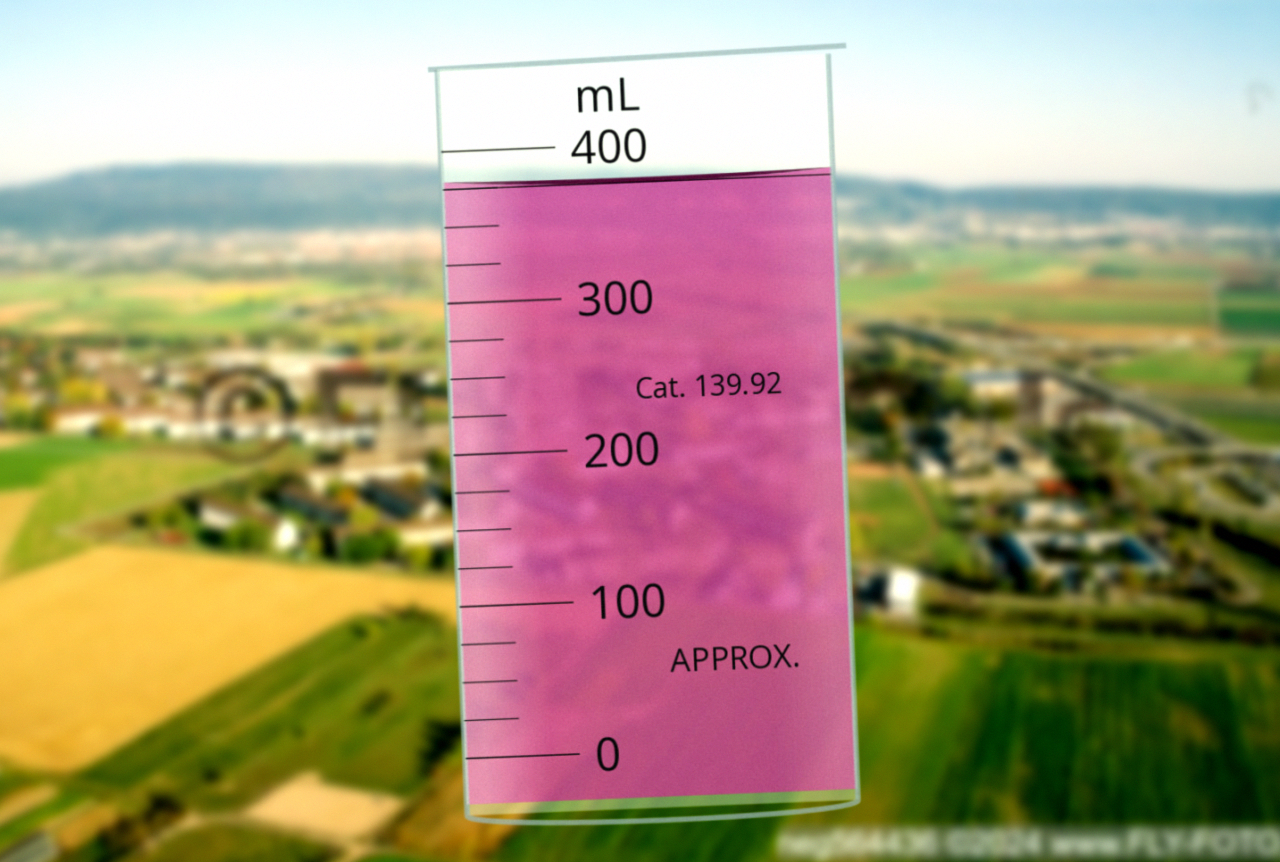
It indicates {"value": 375, "unit": "mL"}
